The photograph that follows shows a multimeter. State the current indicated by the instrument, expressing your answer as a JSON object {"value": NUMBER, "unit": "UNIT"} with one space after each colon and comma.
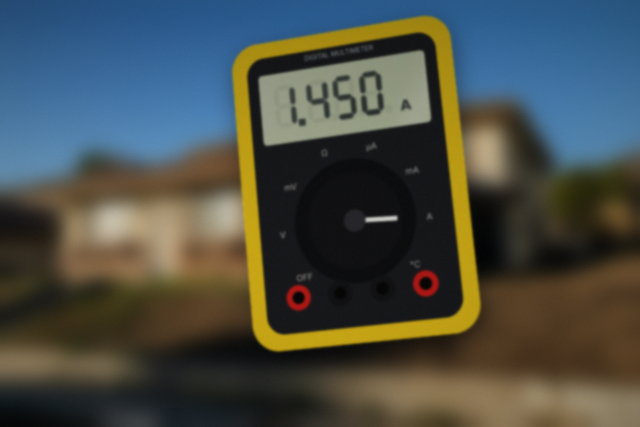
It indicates {"value": 1.450, "unit": "A"}
